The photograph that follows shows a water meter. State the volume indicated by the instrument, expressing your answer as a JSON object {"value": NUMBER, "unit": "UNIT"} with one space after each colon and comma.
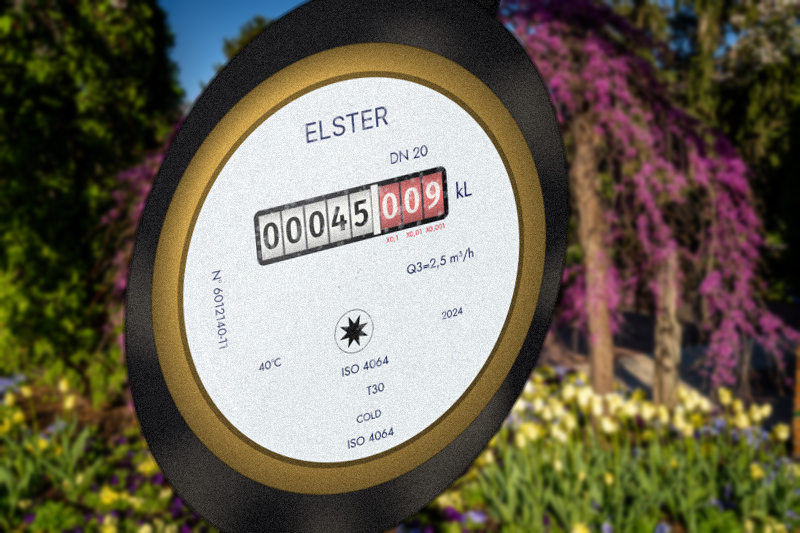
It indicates {"value": 45.009, "unit": "kL"}
